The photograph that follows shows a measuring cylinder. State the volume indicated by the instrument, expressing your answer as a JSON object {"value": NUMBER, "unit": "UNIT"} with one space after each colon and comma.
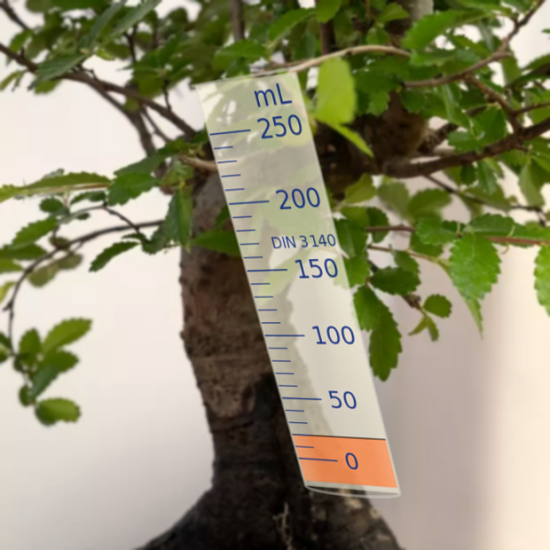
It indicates {"value": 20, "unit": "mL"}
